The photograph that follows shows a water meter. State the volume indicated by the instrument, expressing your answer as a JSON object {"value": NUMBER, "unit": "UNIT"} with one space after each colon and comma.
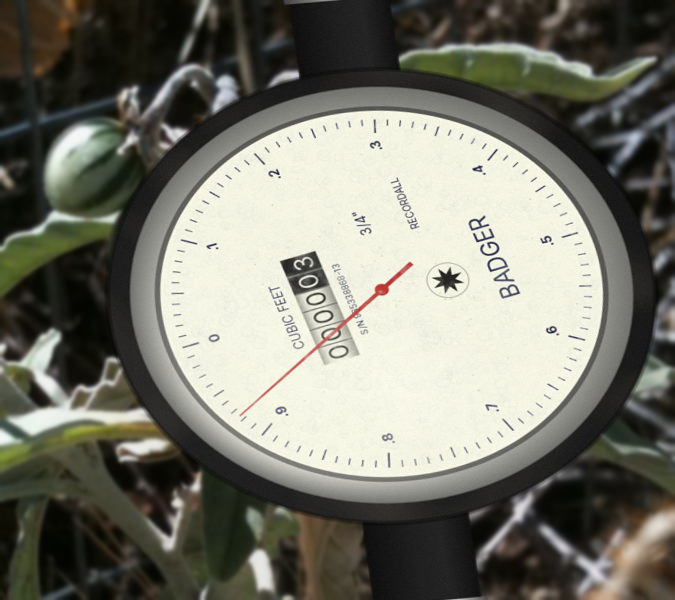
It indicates {"value": 2.92, "unit": "ft³"}
